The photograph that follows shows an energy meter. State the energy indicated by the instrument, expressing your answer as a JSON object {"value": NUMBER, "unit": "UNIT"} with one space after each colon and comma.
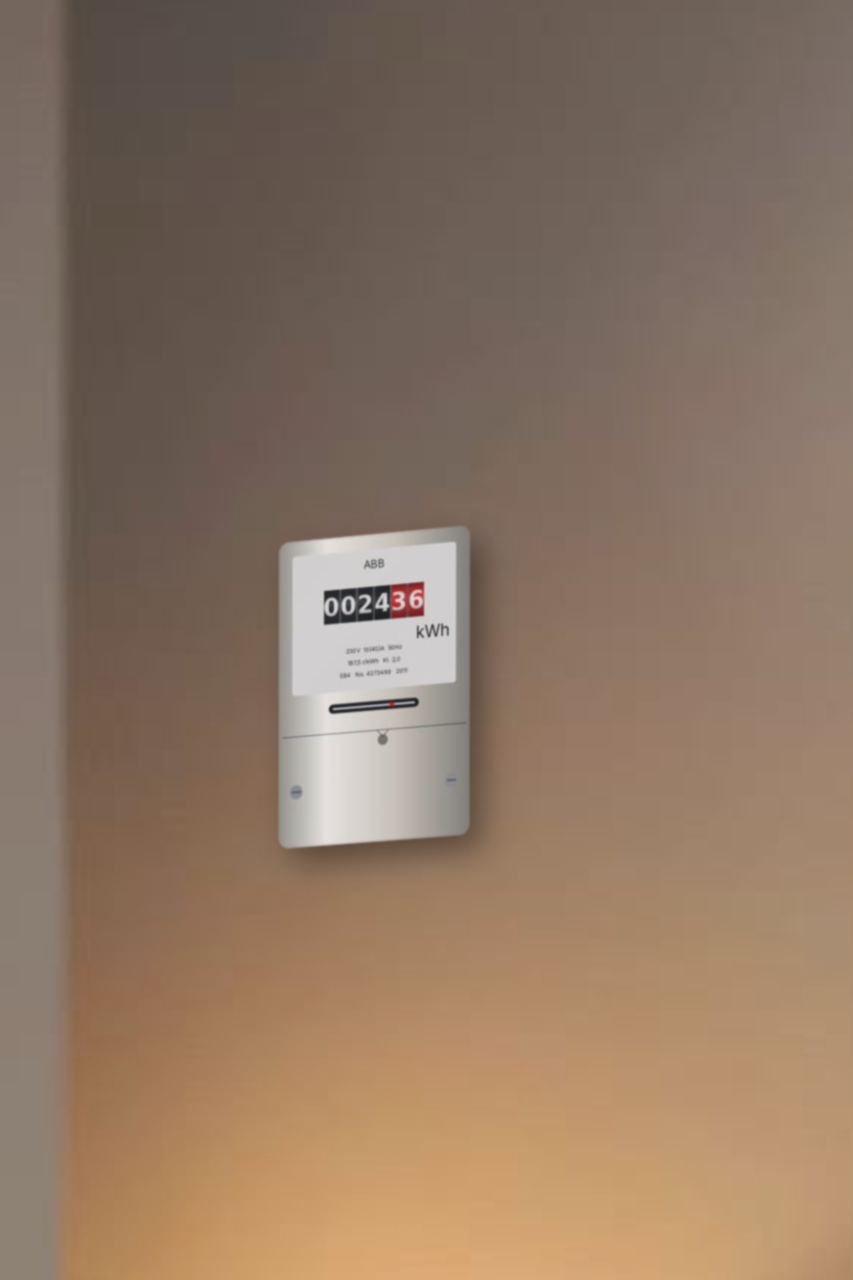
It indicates {"value": 24.36, "unit": "kWh"}
